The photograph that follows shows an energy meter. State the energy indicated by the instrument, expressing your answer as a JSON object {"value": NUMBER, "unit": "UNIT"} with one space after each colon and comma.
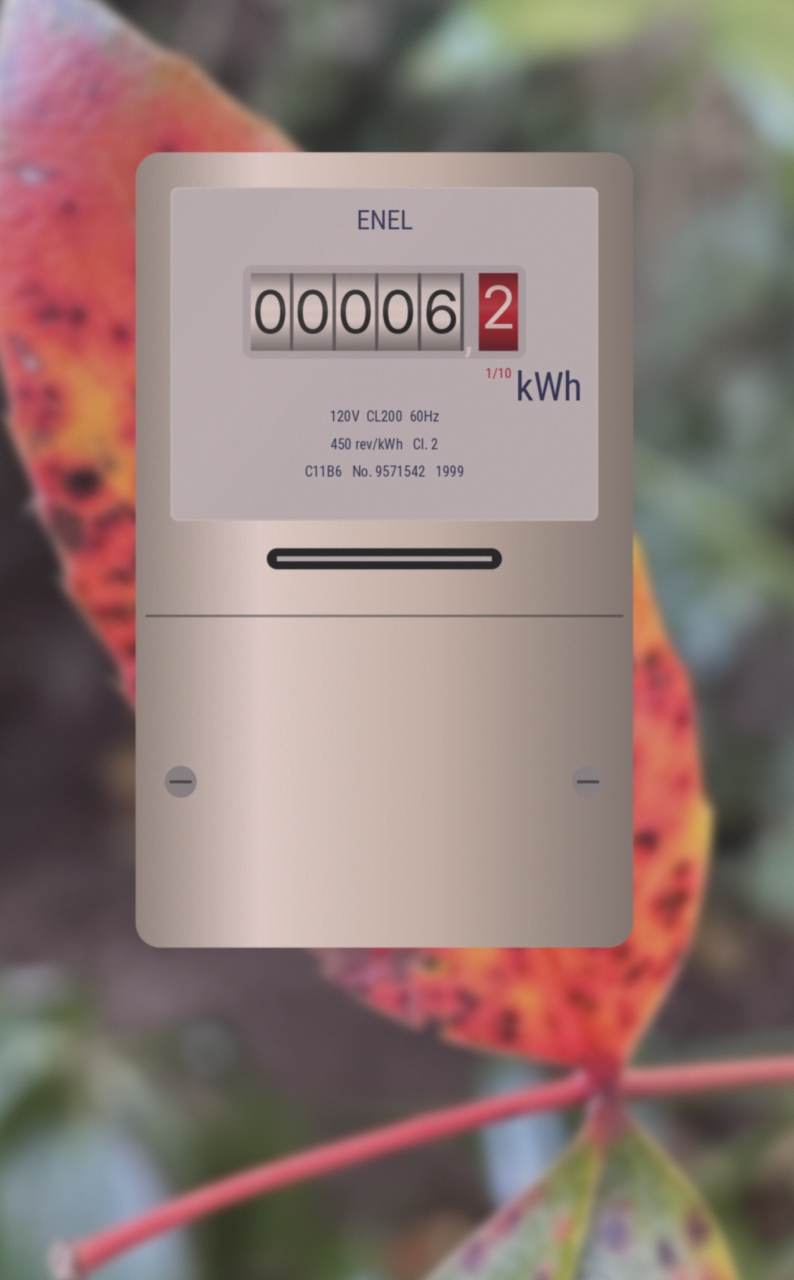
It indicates {"value": 6.2, "unit": "kWh"}
